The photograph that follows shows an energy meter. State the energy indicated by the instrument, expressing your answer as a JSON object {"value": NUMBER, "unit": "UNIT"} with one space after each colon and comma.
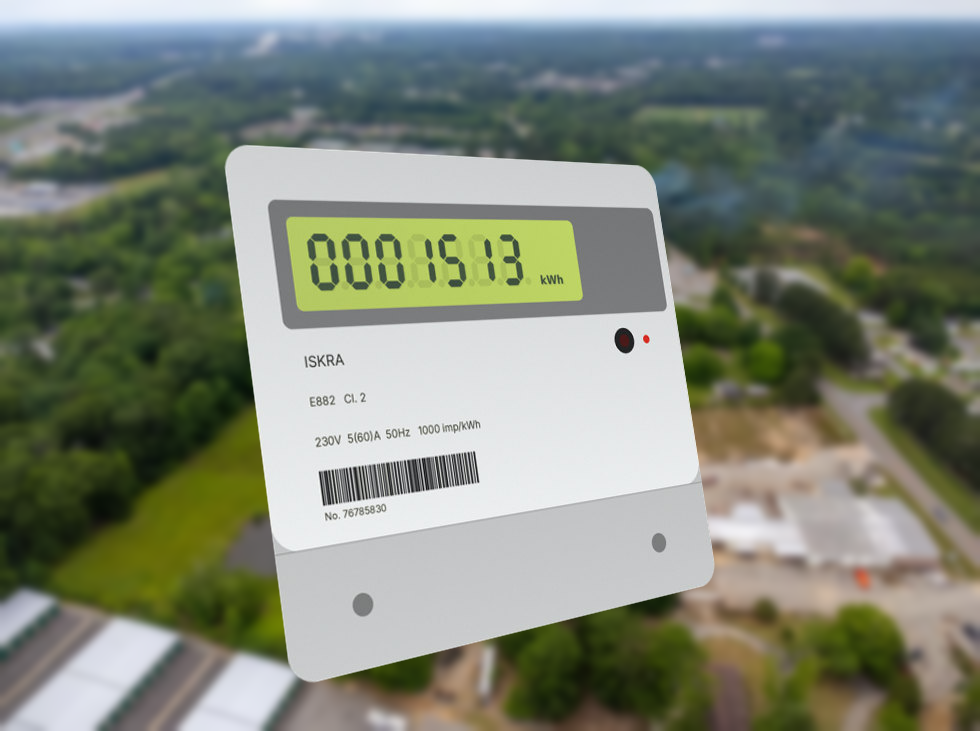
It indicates {"value": 1513, "unit": "kWh"}
